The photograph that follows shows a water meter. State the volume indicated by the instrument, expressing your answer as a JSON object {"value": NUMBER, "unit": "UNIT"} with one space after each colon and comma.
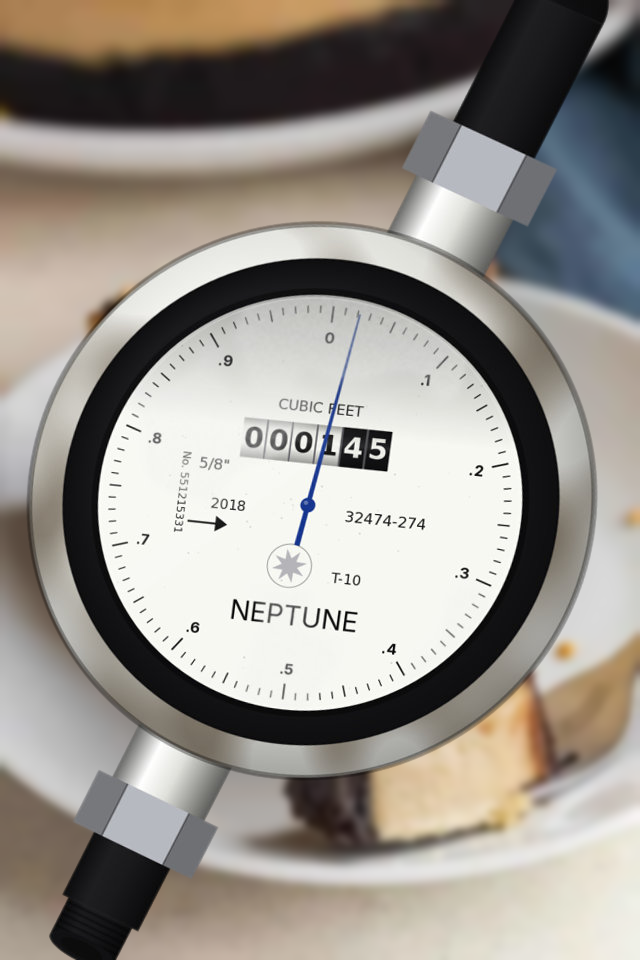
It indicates {"value": 145.02, "unit": "ft³"}
